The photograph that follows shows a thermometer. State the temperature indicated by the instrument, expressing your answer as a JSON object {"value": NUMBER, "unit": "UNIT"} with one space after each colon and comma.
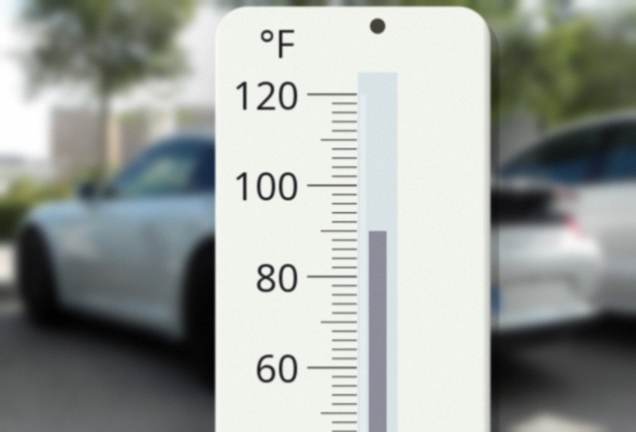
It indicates {"value": 90, "unit": "°F"}
